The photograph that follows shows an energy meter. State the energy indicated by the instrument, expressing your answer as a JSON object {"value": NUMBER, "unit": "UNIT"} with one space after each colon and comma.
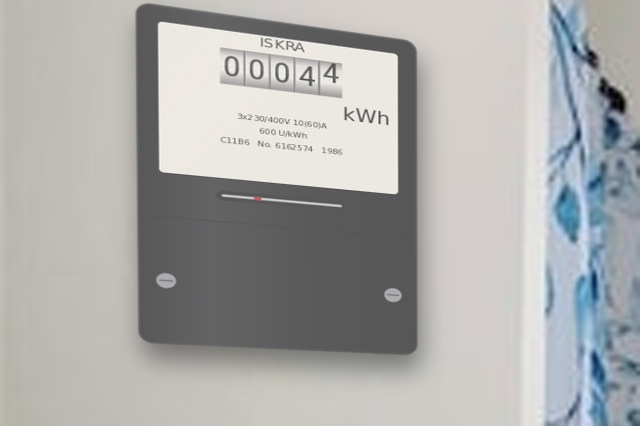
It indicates {"value": 44, "unit": "kWh"}
